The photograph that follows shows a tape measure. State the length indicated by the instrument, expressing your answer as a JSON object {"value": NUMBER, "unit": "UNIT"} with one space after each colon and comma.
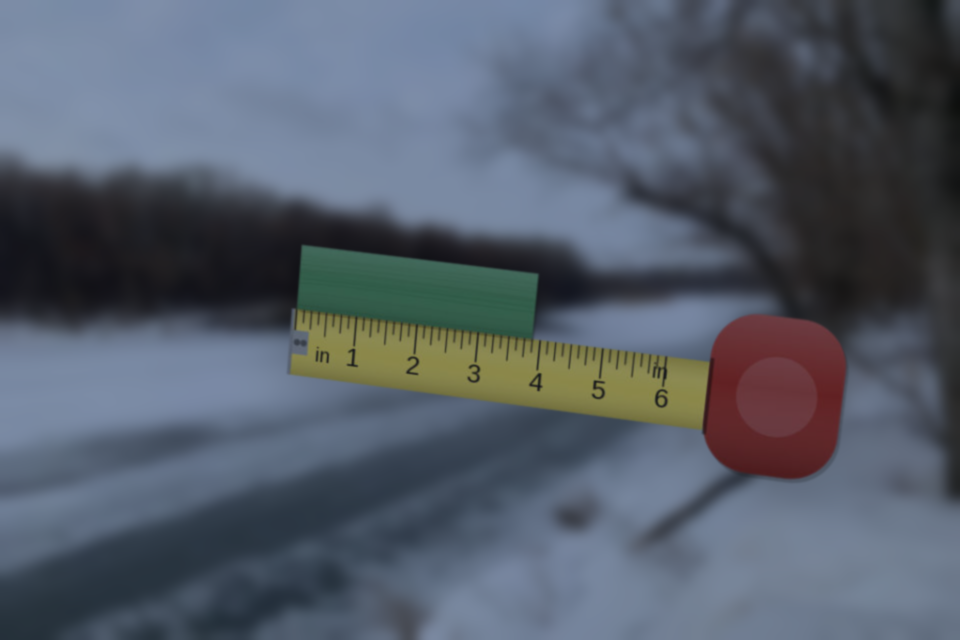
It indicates {"value": 3.875, "unit": "in"}
